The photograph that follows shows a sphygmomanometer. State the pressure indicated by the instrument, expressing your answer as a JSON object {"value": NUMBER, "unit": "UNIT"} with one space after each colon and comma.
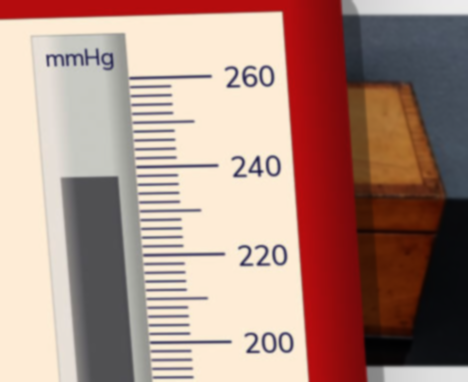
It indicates {"value": 238, "unit": "mmHg"}
